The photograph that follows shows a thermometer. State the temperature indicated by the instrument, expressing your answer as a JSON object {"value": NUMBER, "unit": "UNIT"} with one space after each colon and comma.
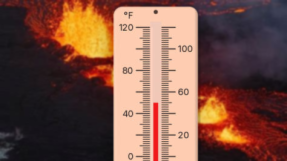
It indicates {"value": 50, "unit": "°F"}
